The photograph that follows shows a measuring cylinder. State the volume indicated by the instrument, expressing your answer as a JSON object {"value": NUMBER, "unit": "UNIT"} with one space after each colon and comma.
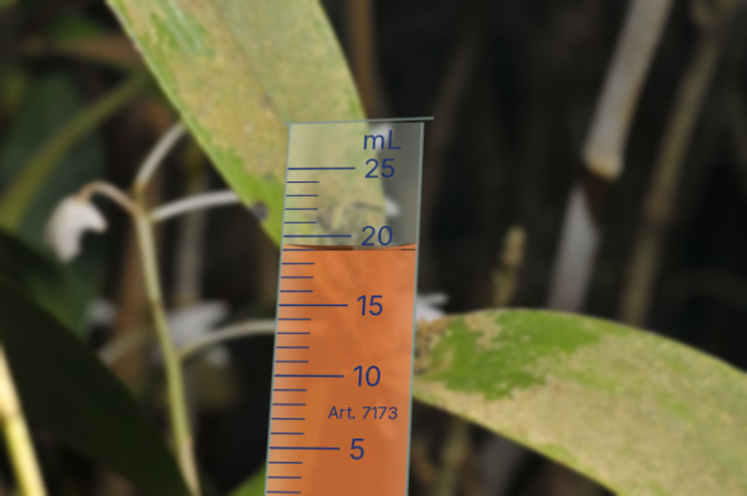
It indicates {"value": 19, "unit": "mL"}
